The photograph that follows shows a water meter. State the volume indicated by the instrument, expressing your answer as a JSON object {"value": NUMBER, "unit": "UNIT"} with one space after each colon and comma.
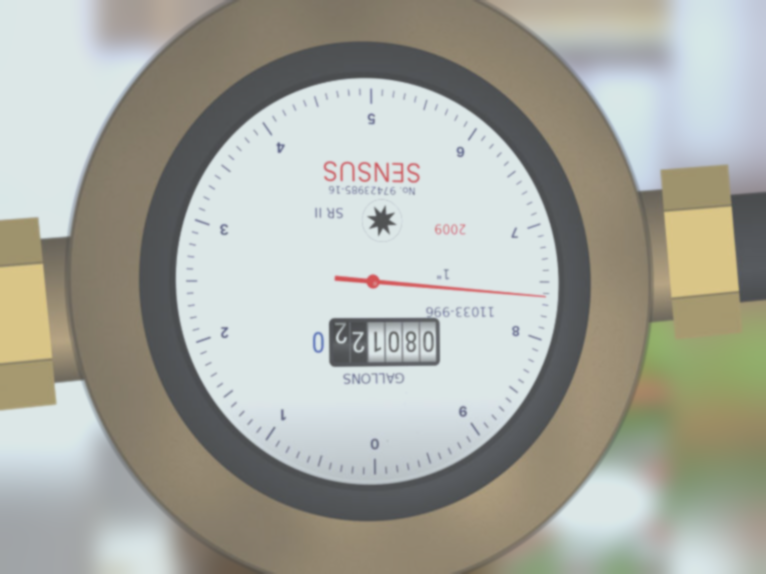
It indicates {"value": 801217.6, "unit": "gal"}
